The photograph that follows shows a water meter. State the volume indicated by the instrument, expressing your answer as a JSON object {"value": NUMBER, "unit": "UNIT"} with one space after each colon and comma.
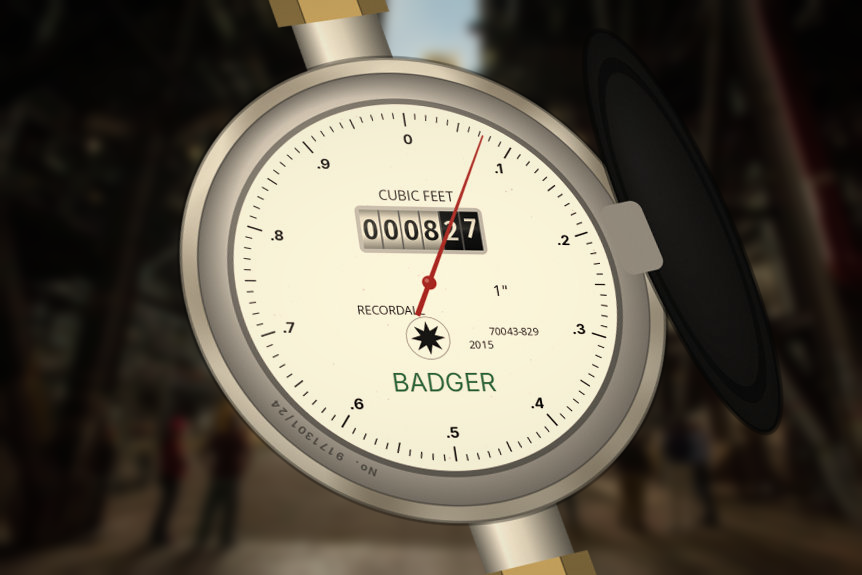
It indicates {"value": 827.07, "unit": "ft³"}
